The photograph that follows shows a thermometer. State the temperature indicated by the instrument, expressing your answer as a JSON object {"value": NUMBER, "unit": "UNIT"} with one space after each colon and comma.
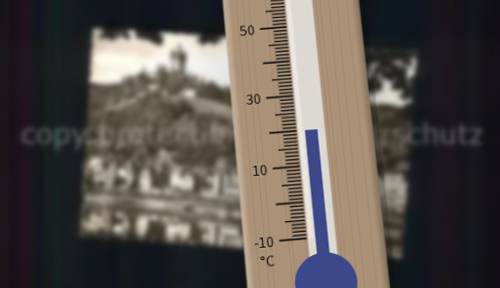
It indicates {"value": 20, "unit": "°C"}
